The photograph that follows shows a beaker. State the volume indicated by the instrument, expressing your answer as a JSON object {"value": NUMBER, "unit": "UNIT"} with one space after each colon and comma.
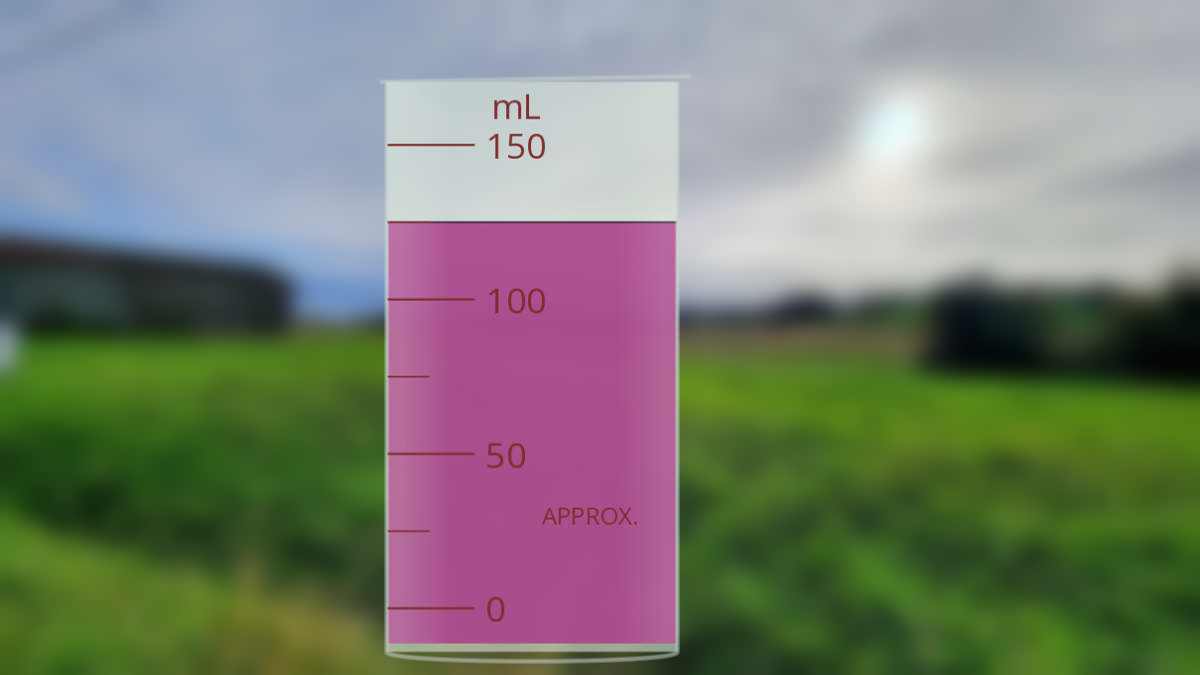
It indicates {"value": 125, "unit": "mL"}
